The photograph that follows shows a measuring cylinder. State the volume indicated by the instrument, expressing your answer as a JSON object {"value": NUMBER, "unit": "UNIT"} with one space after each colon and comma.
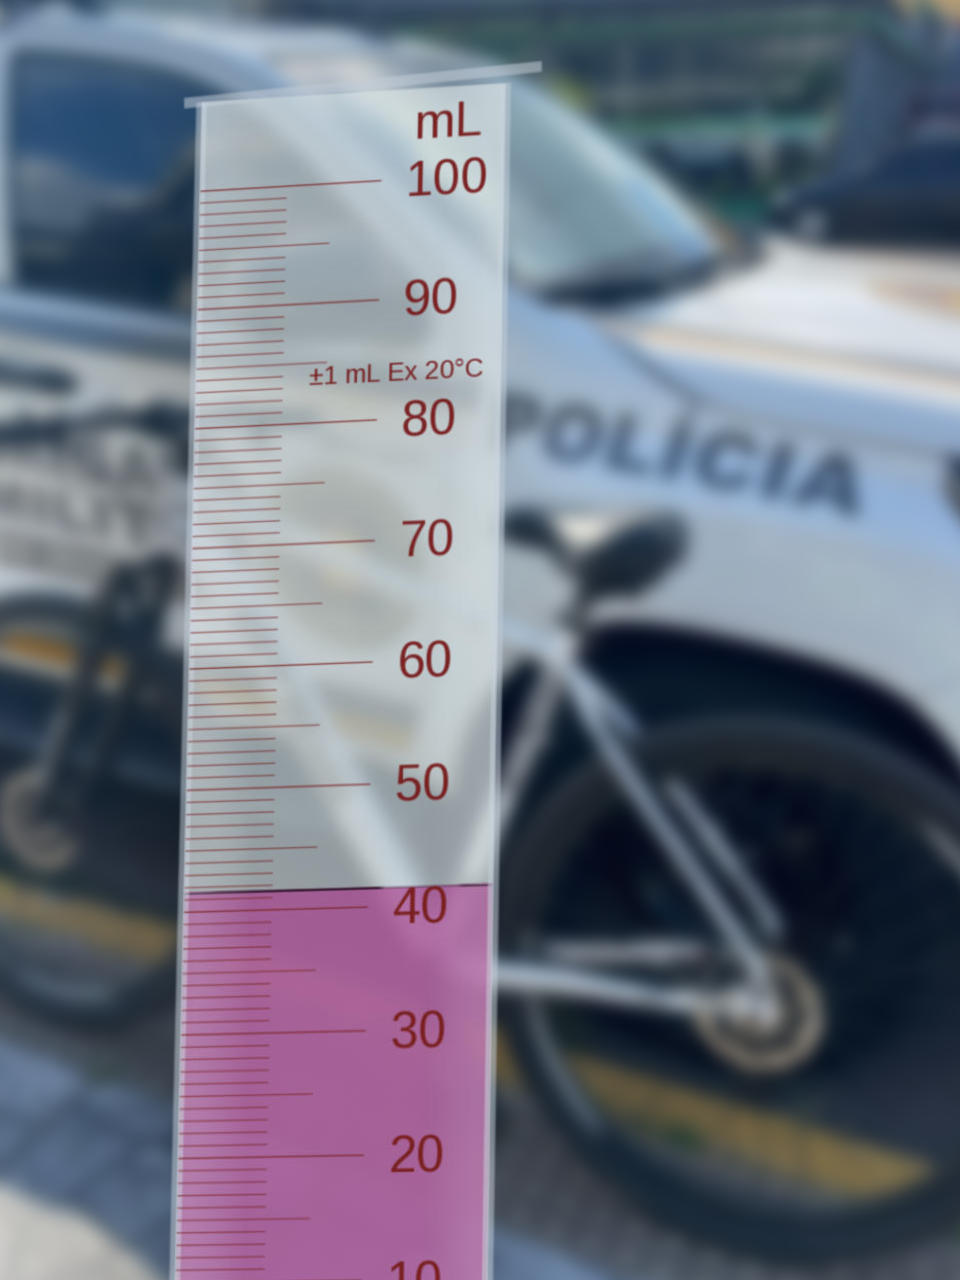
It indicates {"value": 41.5, "unit": "mL"}
